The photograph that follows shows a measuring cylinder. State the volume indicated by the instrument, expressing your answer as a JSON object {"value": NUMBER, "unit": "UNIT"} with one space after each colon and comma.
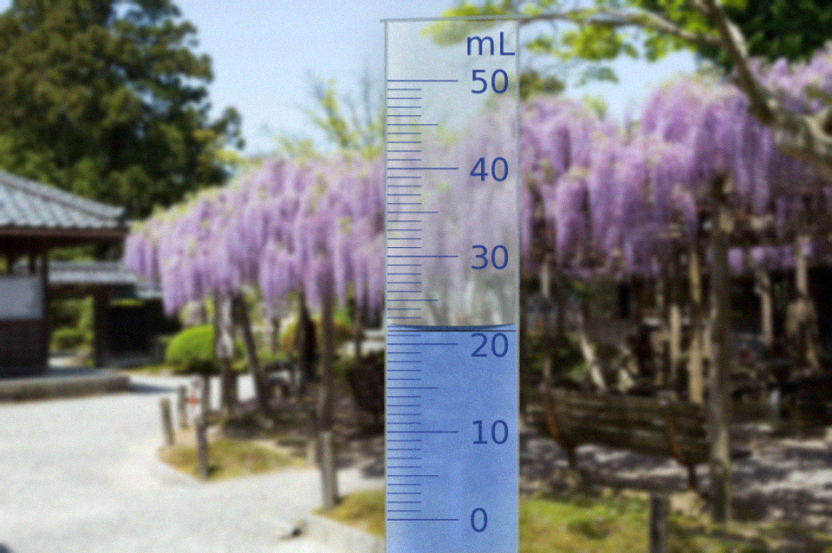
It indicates {"value": 21.5, "unit": "mL"}
